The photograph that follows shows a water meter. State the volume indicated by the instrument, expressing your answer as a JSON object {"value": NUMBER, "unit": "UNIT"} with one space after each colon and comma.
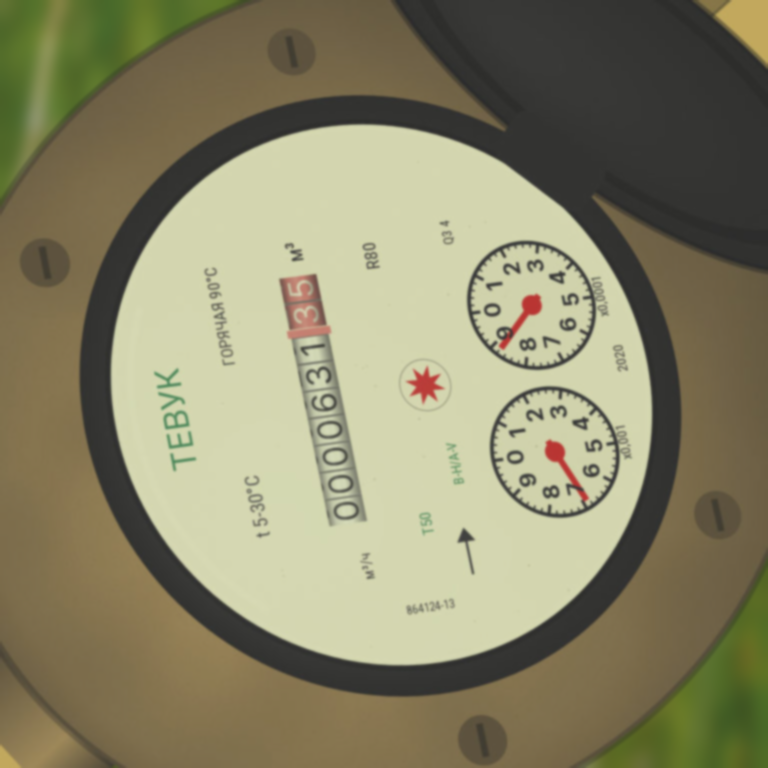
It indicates {"value": 631.3568, "unit": "m³"}
